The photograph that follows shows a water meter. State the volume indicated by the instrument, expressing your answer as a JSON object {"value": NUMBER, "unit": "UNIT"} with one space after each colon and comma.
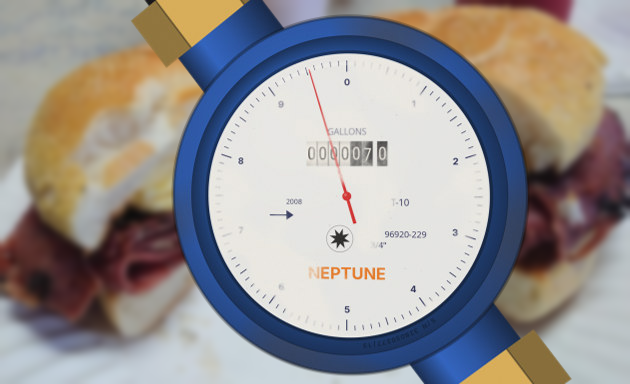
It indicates {"value": 69.5, "unit": "gal"}
